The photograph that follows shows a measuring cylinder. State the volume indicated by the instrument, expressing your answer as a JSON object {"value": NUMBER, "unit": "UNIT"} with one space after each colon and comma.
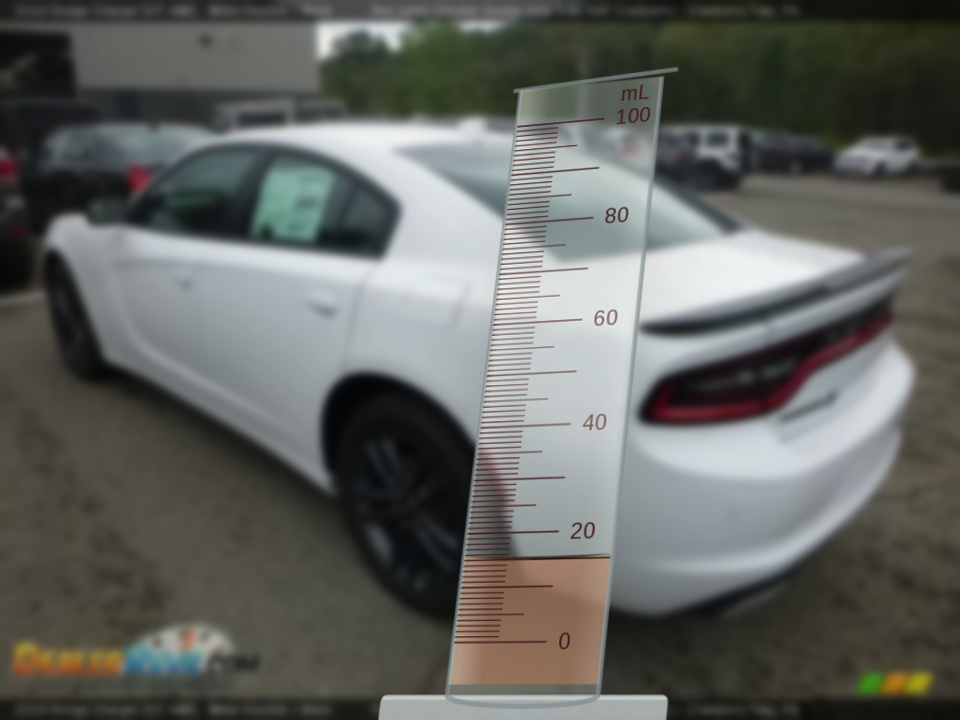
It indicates {"value": 15, "unit": "mL"}
